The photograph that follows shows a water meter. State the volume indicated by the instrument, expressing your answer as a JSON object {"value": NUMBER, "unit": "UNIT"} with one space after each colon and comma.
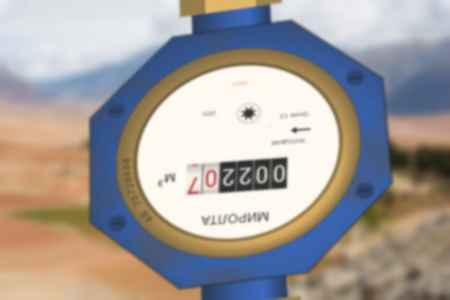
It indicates {"value": 22.07, "unit": "m³"}
